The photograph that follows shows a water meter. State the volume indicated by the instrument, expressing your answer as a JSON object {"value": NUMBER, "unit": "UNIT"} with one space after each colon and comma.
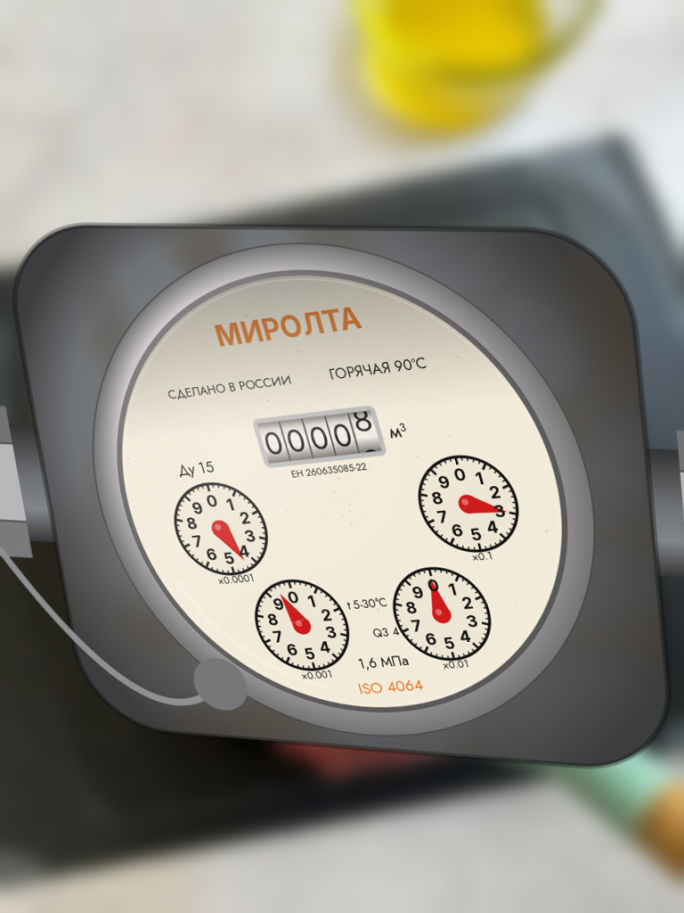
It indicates {"value": 8.2994, "unit": "m³"}
